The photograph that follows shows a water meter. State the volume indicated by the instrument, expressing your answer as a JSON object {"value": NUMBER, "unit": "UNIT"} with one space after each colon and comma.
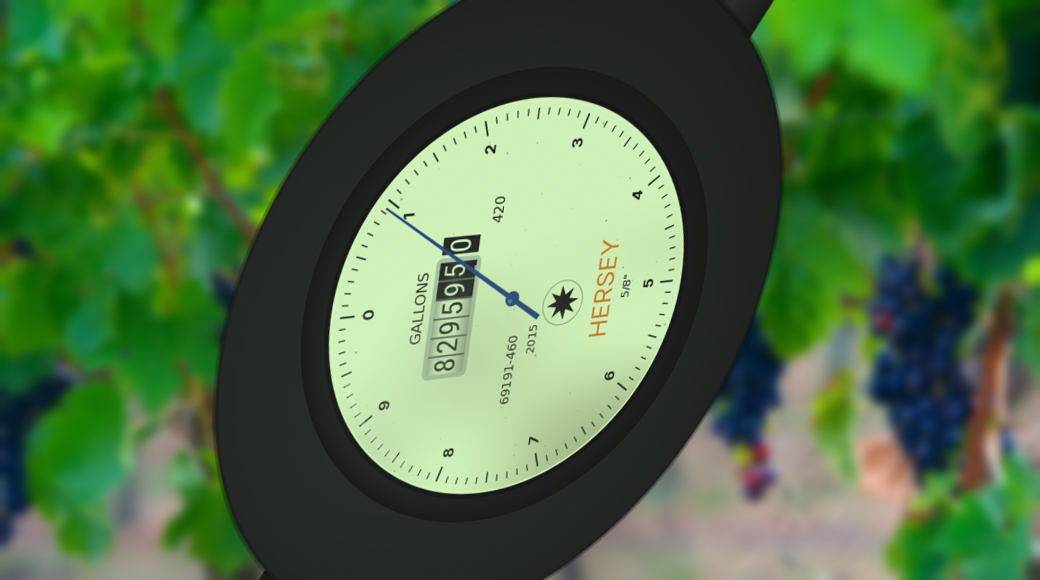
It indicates {"value": 8295950.9, "unit": "gal"}
